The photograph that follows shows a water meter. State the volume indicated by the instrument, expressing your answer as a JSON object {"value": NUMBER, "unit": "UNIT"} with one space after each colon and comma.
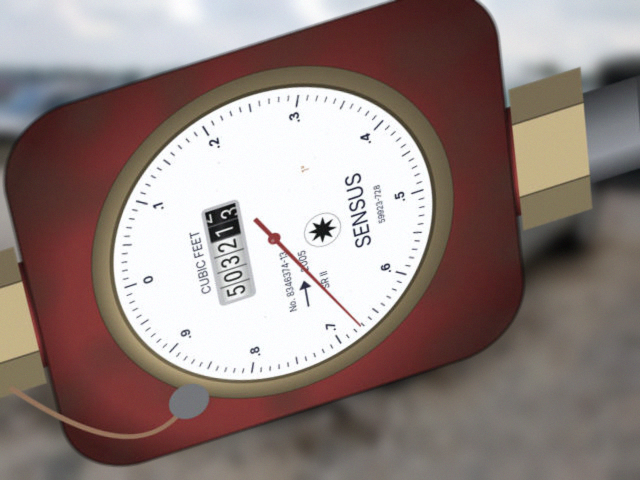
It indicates {"value": 503212.67, "unit": "ft³"}
